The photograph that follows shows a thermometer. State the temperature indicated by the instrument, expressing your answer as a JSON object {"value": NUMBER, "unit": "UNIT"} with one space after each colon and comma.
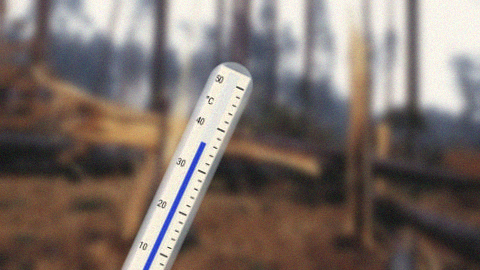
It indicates {"value": 36, "unit": "°C"}
